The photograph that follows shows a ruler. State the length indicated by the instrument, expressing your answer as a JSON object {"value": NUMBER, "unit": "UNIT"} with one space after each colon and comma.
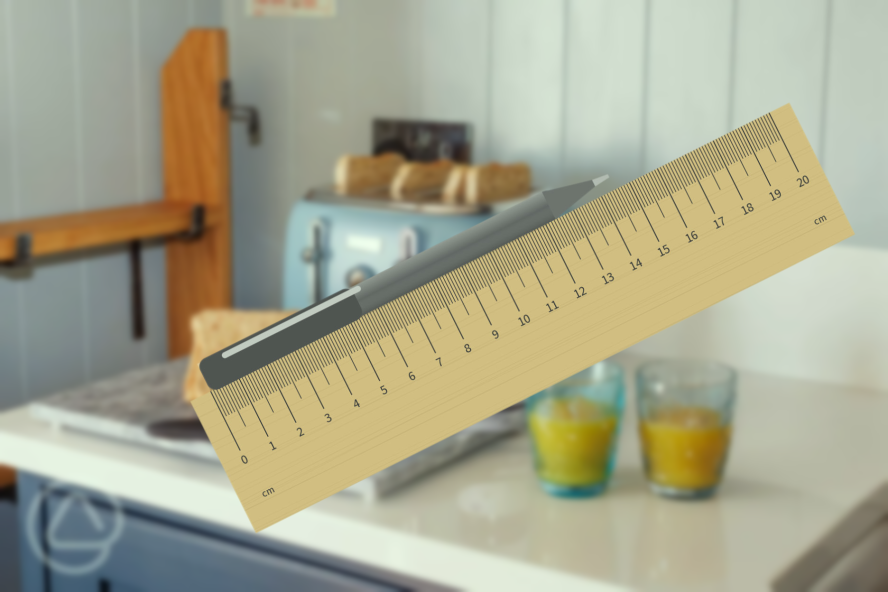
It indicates {"value": 14.5, "unit": "cm"}
